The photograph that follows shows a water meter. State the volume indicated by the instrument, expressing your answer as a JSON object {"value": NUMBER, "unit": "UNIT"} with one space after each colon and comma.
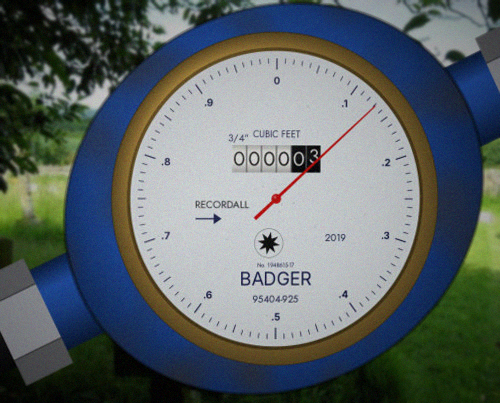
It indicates {"value": 3.13, "unit": "ft³"}
